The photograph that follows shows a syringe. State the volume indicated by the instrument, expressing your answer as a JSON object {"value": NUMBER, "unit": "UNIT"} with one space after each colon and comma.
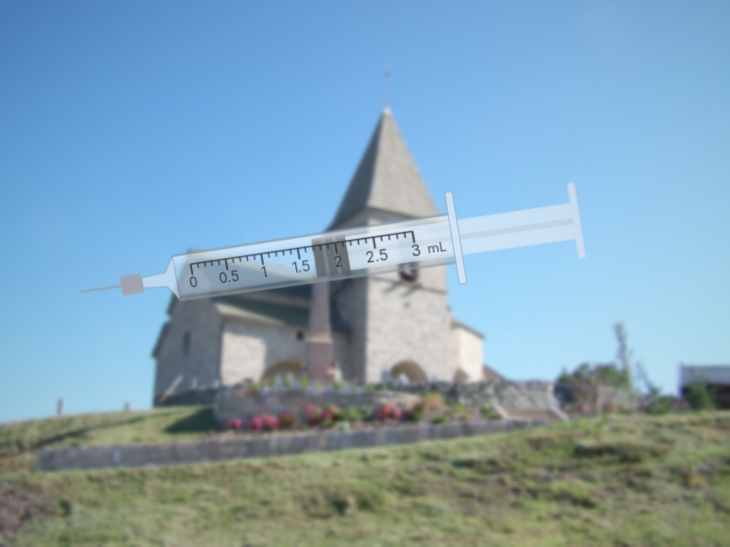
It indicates {"value": 1.7, "unit": "mL"}
